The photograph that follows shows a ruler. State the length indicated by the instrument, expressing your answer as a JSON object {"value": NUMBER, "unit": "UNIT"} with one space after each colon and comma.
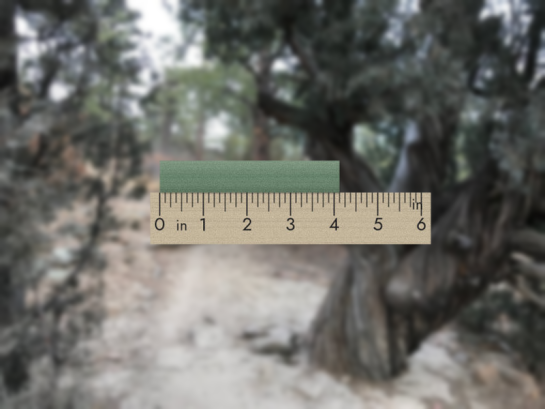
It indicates {"value": 4.125, "unit": "in"}
